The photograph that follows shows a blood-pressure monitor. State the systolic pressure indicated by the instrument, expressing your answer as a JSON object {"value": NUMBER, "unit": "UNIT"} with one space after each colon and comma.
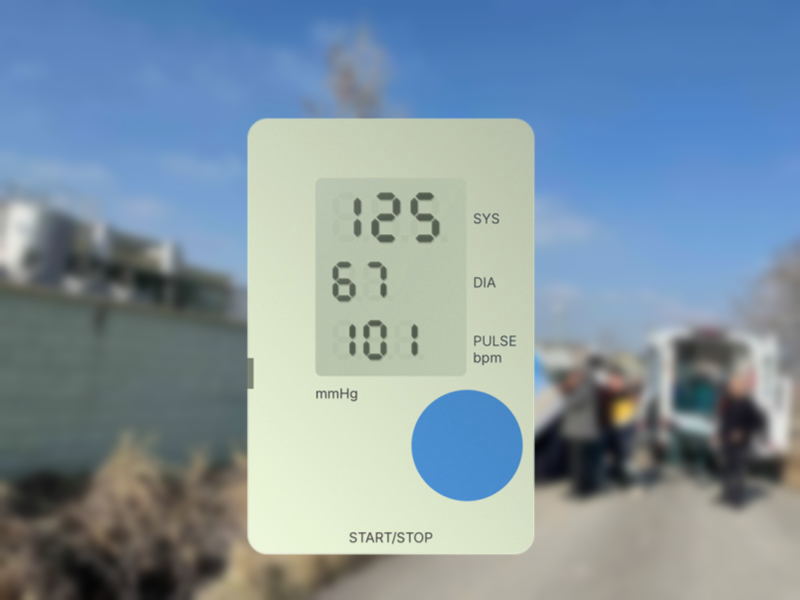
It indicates {"value": 125, "unit": "mmHg"}
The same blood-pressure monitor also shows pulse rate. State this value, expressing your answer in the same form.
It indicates {"value": 101, "unit": "bpm"}
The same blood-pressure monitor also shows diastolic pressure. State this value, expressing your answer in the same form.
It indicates {"value": 67, "unit": "mmHg"}
